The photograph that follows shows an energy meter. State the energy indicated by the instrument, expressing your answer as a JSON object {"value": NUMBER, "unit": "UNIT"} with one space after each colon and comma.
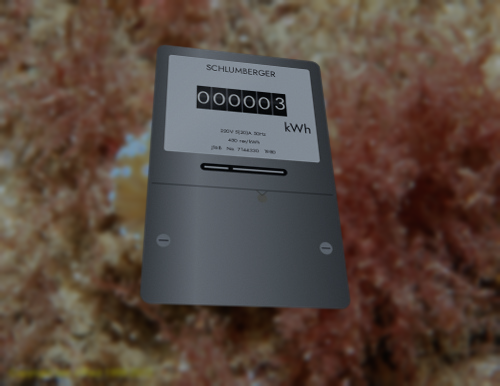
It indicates {"value": 3, "unit": "kWh"}
